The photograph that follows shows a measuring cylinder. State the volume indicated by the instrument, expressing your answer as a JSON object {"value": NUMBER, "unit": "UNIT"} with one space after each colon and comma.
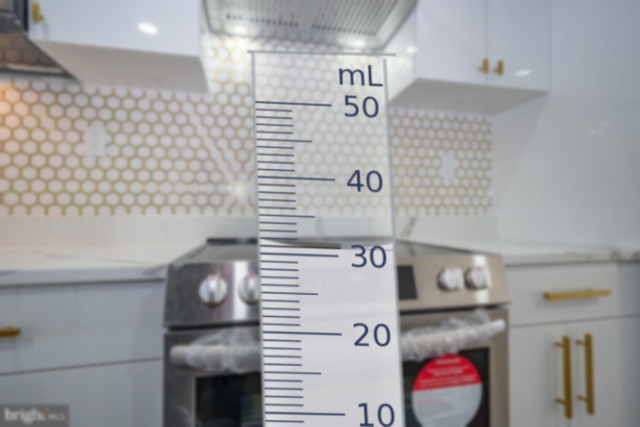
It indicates {"value": 31, "unit": "mL"}
